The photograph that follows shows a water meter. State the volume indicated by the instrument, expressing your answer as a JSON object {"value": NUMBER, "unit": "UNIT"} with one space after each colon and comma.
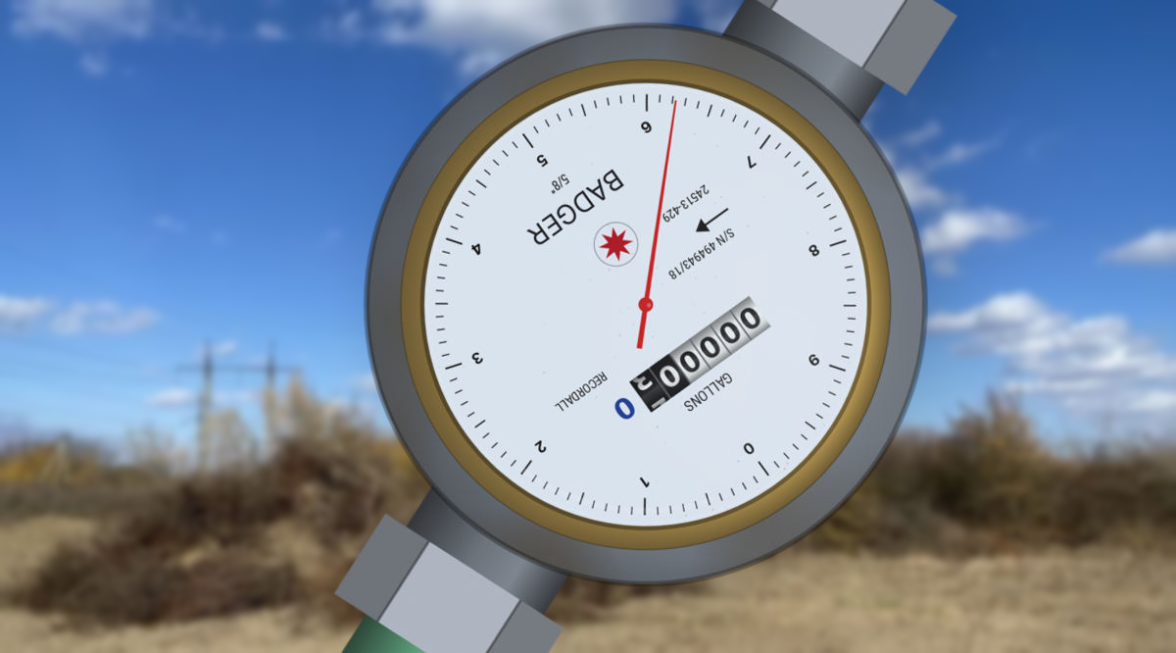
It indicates {"value": 26.2, "unit": "gal"}
